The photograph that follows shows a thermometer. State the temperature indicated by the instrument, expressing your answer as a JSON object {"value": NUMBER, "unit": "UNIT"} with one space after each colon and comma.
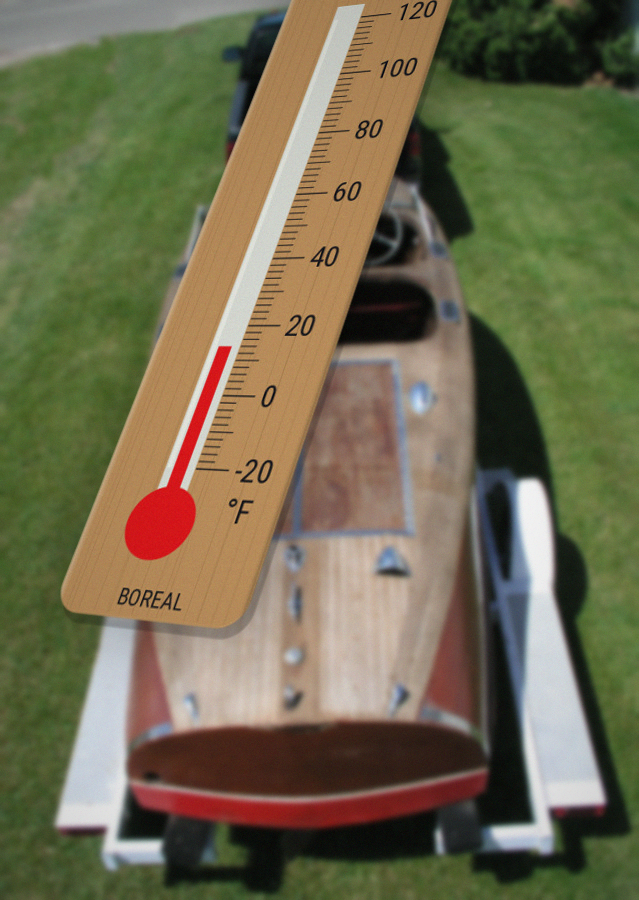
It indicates {"value": 14, "unit": "°F"}
